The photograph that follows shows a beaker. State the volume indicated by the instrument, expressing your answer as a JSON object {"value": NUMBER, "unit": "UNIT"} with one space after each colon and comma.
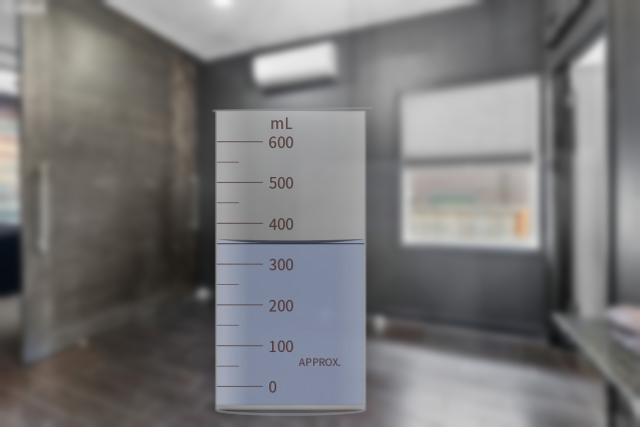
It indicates {"value": 350, "unit": "mL"}
